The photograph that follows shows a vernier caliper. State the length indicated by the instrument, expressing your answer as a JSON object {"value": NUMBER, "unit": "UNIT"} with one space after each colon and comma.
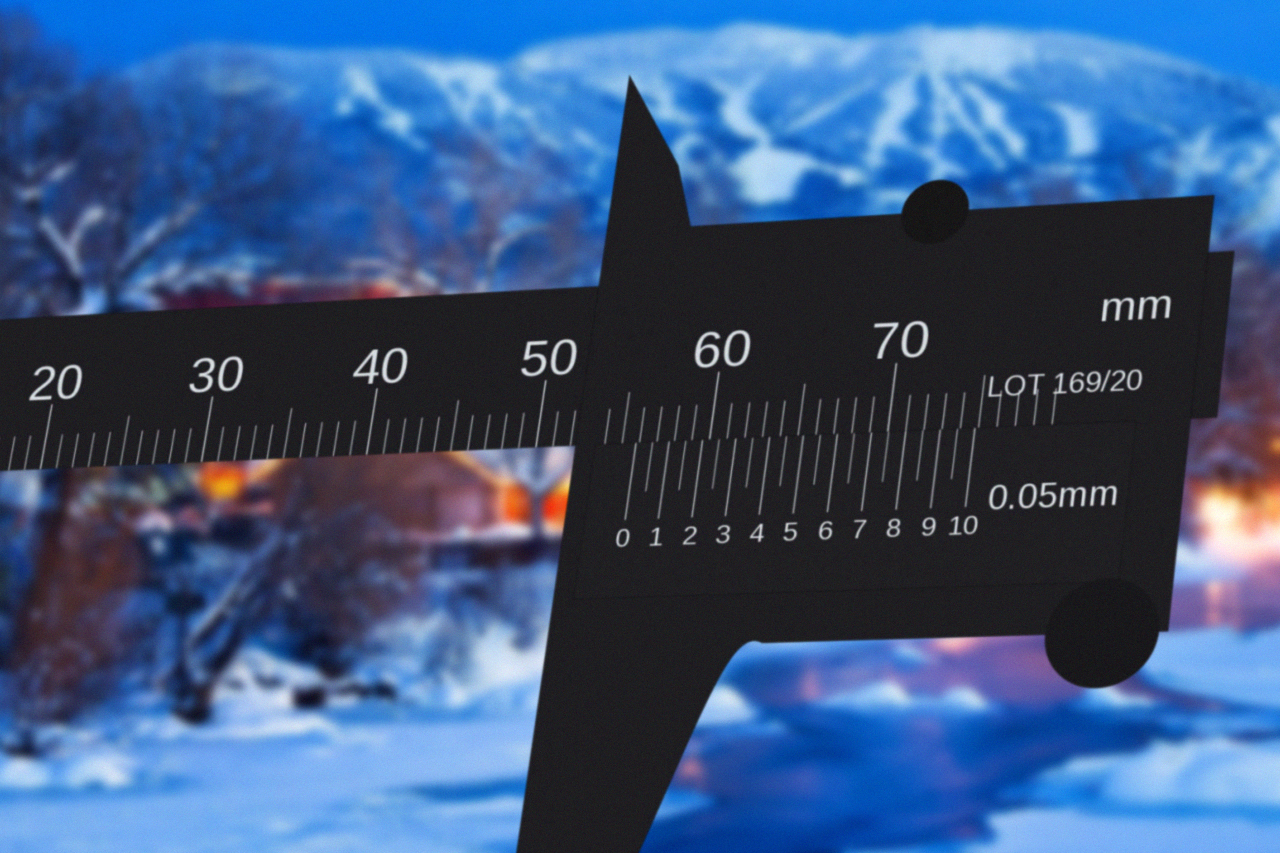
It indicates {"value": 55.8, "unit": "mm"}
